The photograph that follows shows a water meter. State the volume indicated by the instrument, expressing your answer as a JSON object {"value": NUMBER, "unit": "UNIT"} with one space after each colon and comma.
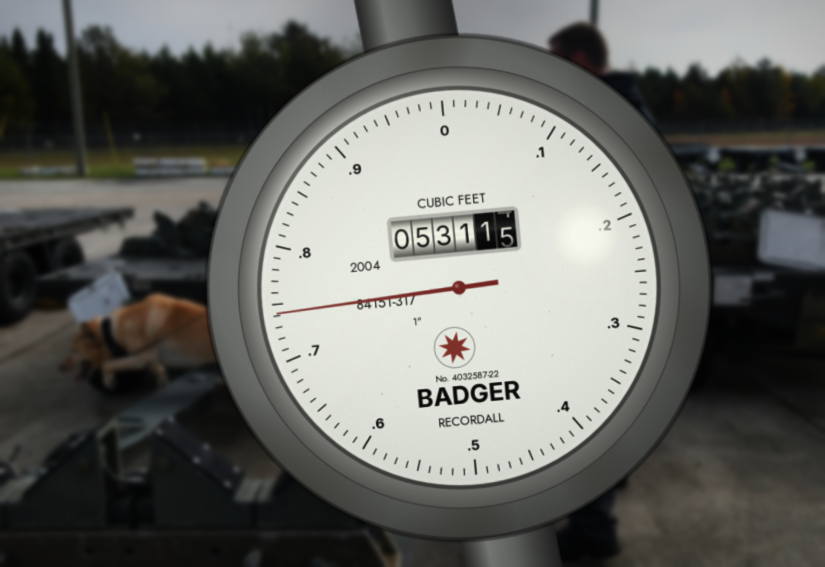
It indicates {"value": 53114.74, "unit": "ft³"}
